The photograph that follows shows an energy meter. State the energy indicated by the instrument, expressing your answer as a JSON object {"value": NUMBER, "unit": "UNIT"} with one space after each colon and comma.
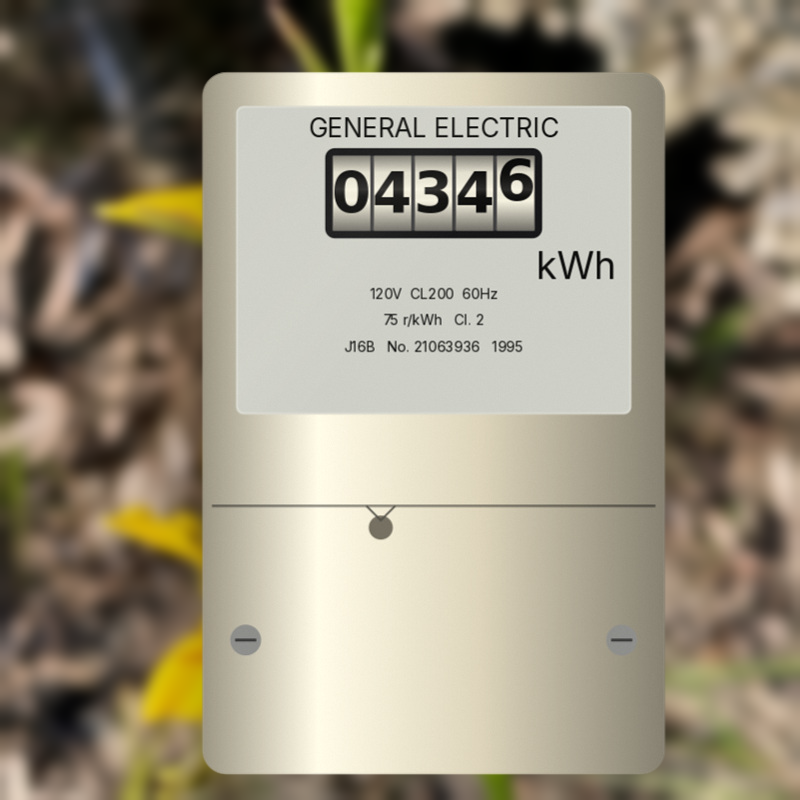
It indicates {"value": 4346, "unit": "kWh"}
